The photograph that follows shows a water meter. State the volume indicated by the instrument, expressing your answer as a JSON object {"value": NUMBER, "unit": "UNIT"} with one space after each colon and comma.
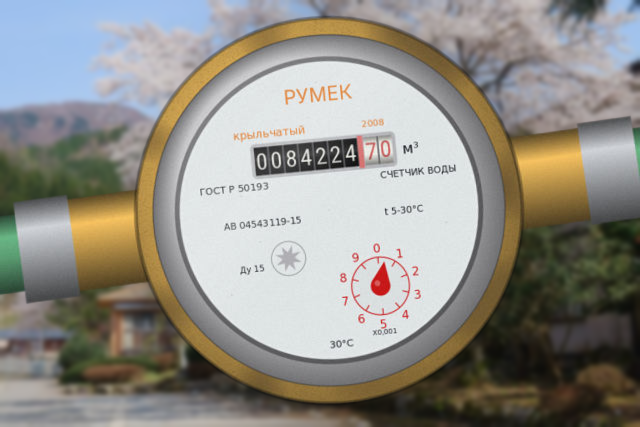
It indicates {"value": 84224.700, "unit": "m³"}
